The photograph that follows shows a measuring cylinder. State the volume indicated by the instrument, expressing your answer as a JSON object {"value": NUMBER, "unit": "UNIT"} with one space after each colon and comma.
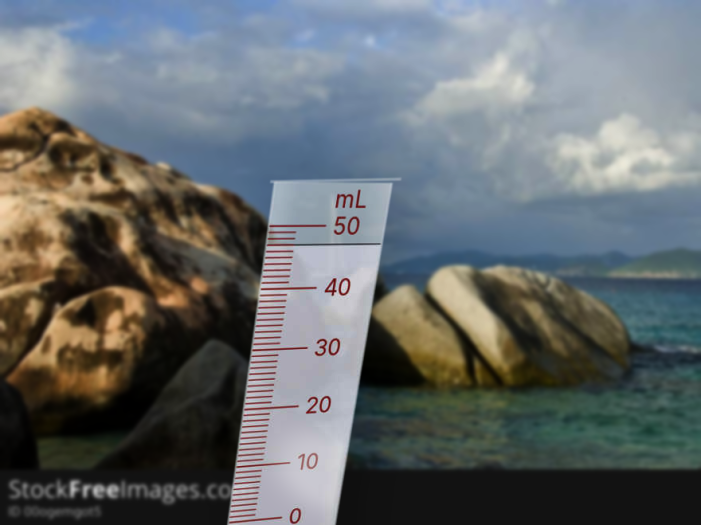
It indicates {"value": 47, "unit": "mL"}
